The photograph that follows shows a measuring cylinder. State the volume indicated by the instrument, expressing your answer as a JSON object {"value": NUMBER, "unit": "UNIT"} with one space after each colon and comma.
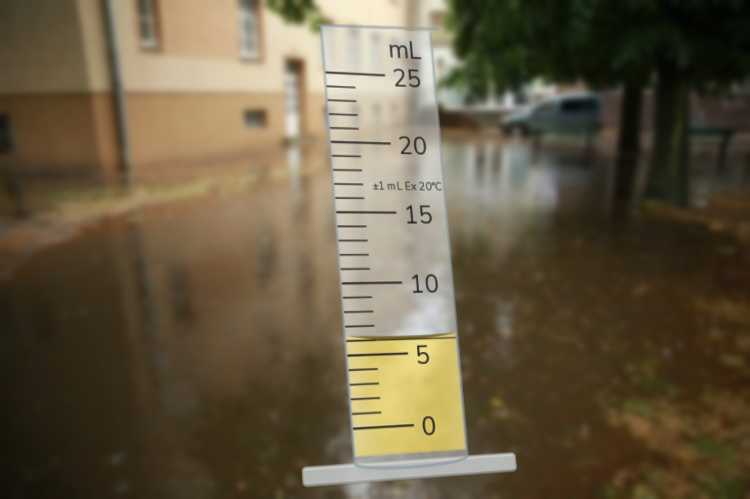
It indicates {"value": 6, "unit": "mL"}
